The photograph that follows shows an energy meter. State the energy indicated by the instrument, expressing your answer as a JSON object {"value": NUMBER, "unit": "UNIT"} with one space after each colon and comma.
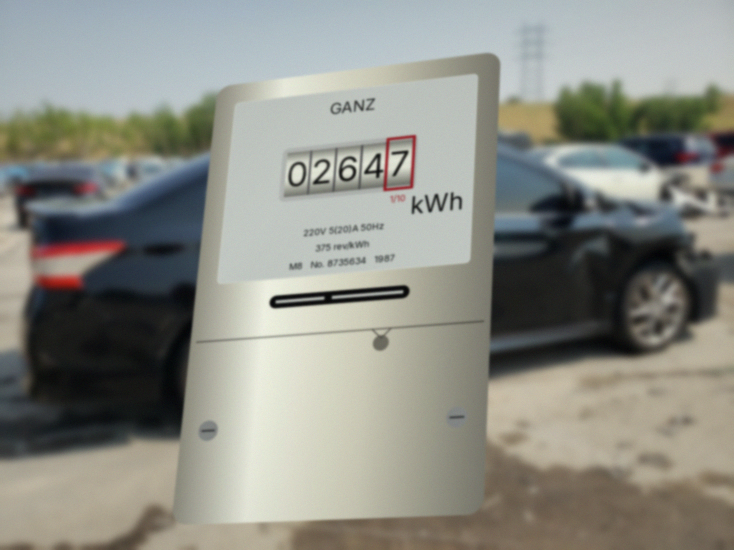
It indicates {"value": 264.7, "unit": "kWh"}
